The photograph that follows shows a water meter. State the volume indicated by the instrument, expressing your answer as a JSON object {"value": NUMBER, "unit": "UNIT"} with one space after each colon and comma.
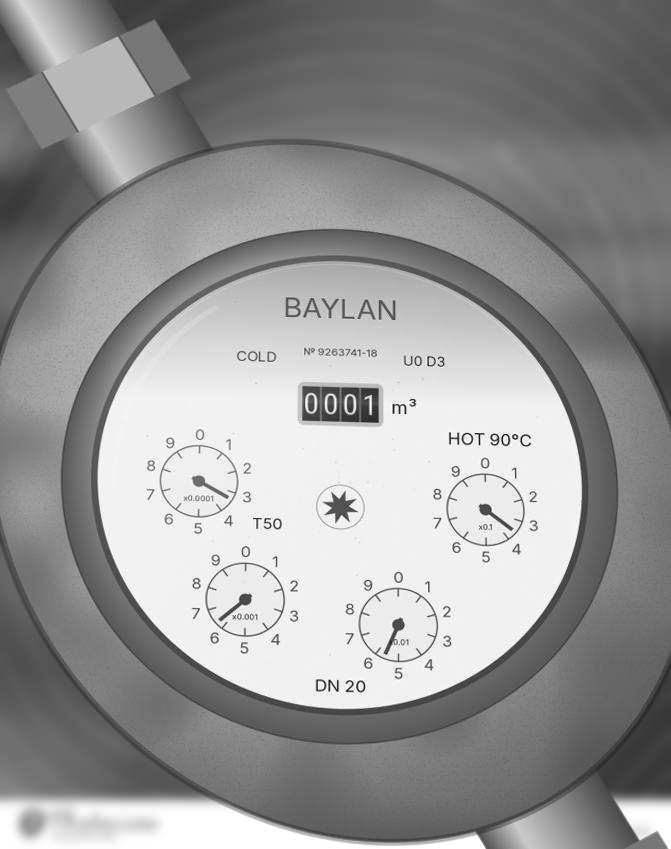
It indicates {"value": 1.3563, "unit": "m³"}
